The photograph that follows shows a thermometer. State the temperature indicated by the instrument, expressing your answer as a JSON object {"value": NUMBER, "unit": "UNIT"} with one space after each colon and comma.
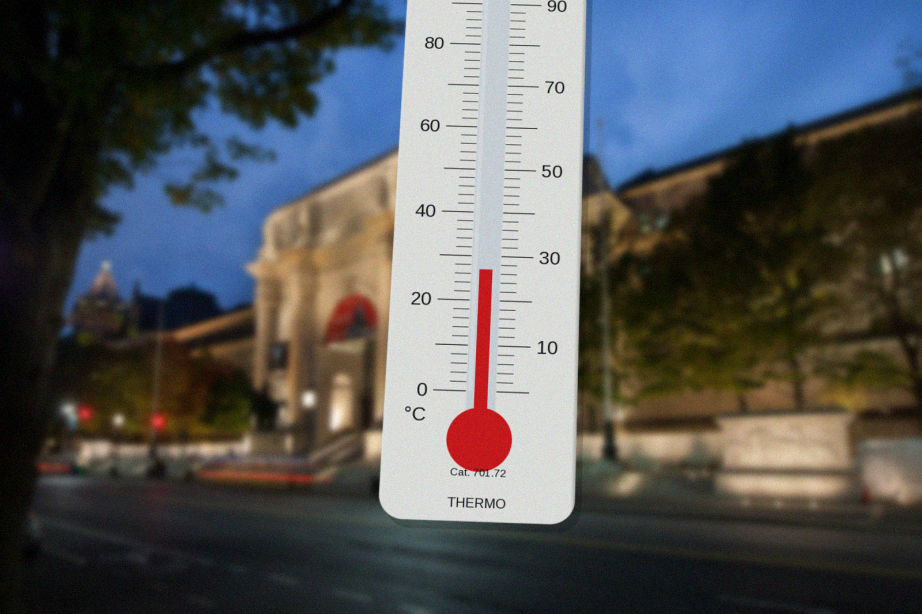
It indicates {"value": 27, "unit": "°C"}
